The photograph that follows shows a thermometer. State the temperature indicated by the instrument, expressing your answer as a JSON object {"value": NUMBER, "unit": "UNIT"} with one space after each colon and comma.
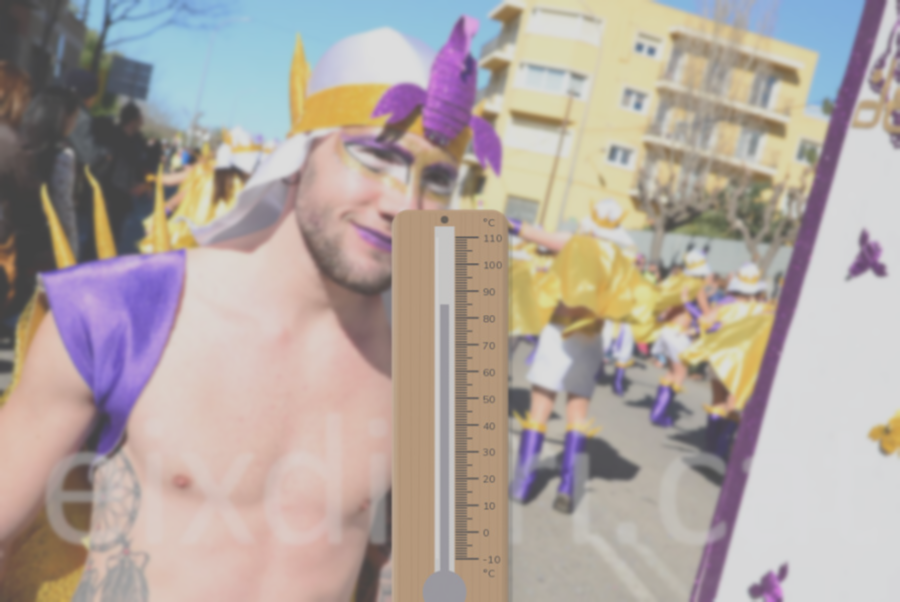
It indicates {"value": 85, "unit": "°C"}
